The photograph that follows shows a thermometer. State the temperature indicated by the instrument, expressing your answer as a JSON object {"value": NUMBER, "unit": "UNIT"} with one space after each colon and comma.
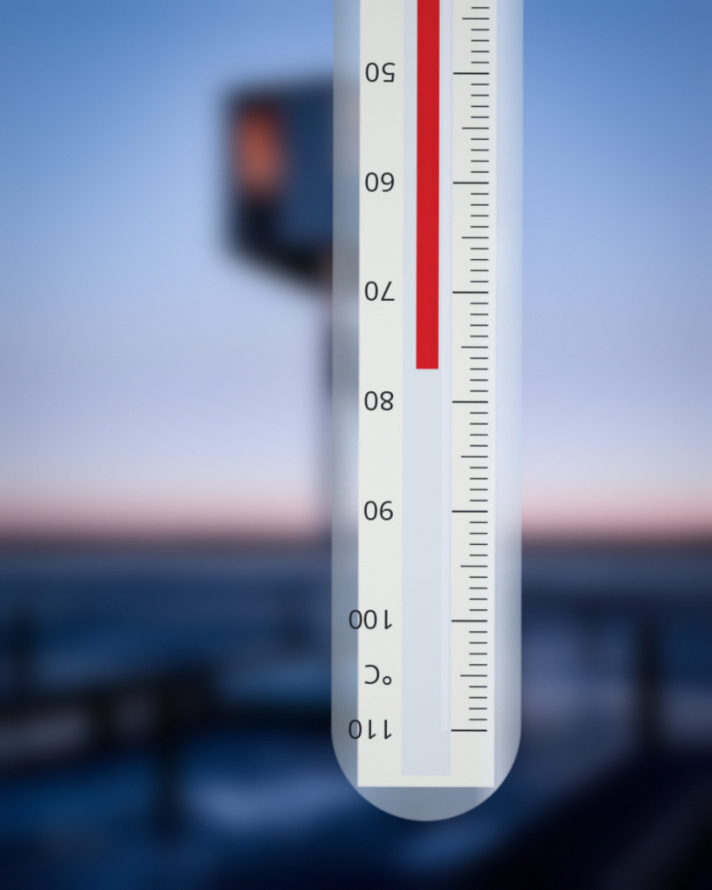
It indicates {"value": 77, "unit": "°C"}
